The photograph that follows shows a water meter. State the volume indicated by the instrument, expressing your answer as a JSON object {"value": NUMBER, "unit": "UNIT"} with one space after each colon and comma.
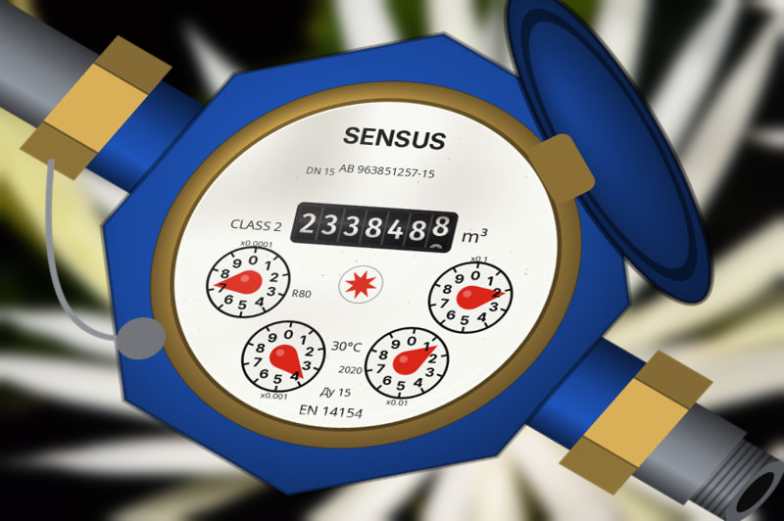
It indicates {"value": 2338488.2137, "unit": "m³"}
